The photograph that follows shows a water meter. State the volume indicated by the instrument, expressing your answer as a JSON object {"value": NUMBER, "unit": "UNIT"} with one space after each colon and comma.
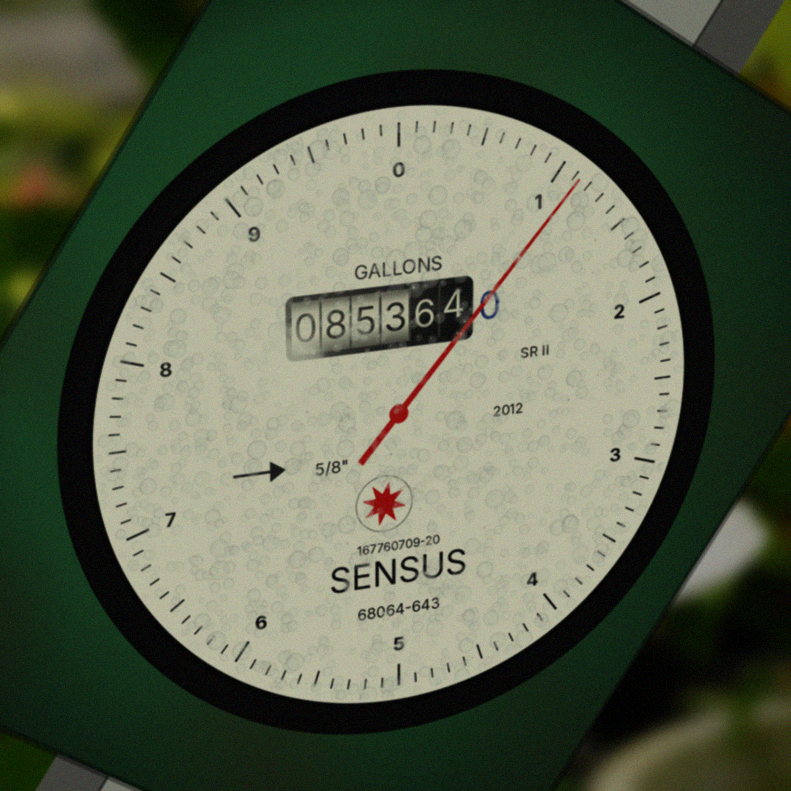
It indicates {"value": 853641.1, "unit": "gal"}
